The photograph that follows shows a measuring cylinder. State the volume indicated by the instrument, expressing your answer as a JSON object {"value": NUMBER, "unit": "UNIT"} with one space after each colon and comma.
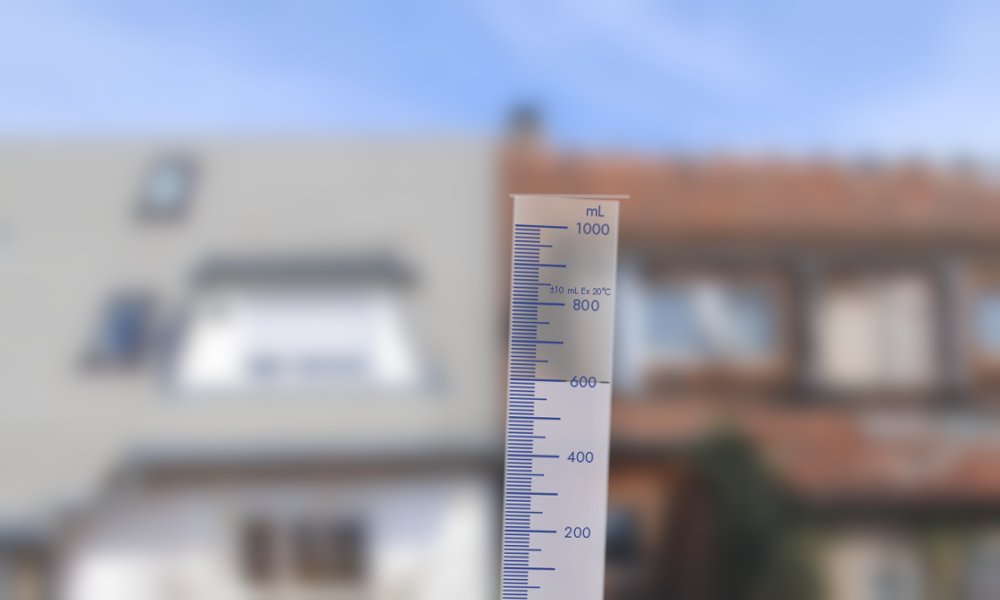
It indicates {"value": 600, "unit": "mL"}
